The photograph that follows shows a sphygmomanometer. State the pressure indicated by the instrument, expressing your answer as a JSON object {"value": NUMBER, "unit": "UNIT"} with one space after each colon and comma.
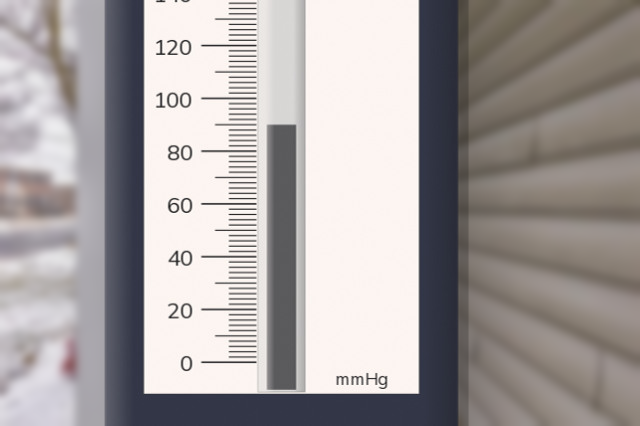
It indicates {"value": 90, "unit": "mmHg"}
